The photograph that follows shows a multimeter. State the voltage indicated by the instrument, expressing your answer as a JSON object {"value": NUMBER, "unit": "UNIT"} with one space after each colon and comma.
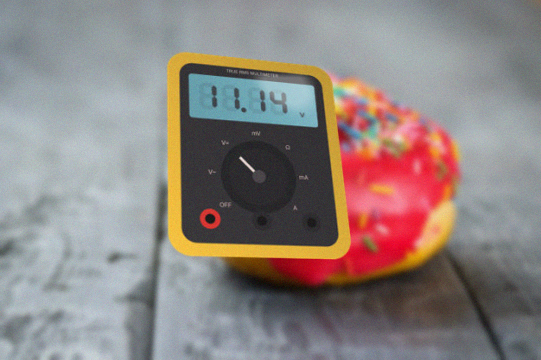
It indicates {"value": 11.14, "unit": "V"}
